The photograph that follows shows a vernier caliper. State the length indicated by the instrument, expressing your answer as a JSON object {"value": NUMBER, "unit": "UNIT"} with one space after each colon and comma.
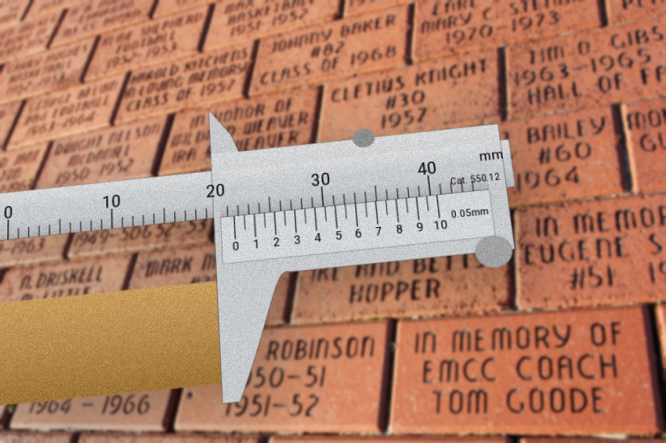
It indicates {"value": 21.6, "unit": "mm"}
